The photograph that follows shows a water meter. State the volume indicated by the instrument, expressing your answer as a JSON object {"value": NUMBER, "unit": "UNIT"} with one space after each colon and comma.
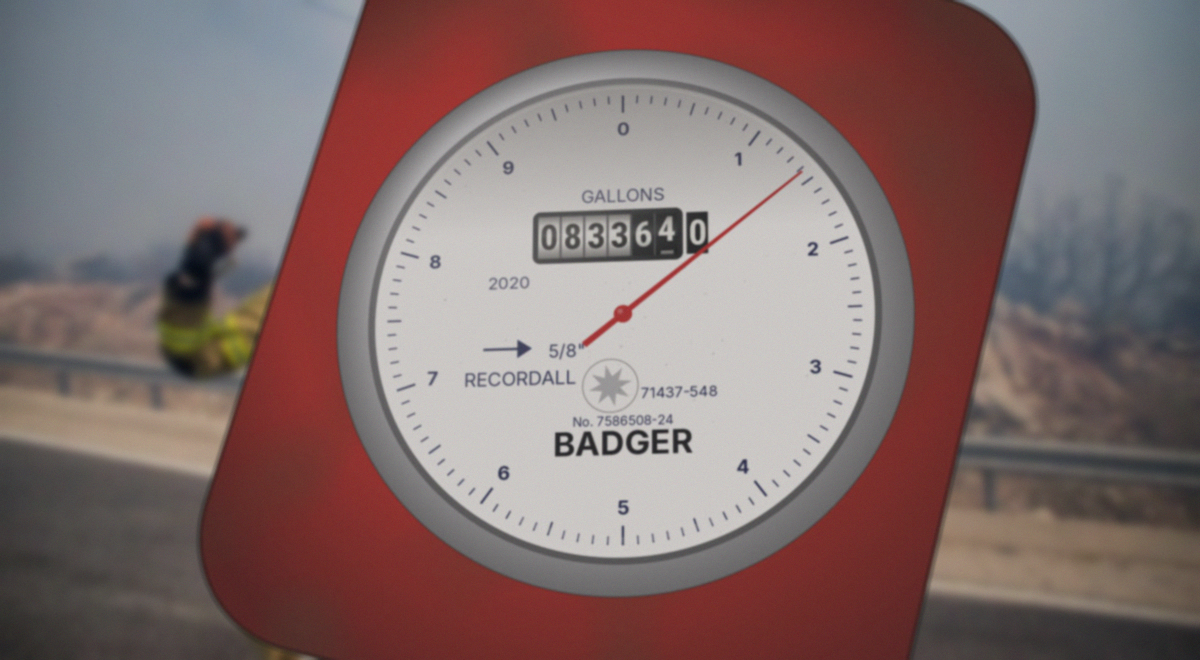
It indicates {"value": 833641.4, "unit": "gal"}
